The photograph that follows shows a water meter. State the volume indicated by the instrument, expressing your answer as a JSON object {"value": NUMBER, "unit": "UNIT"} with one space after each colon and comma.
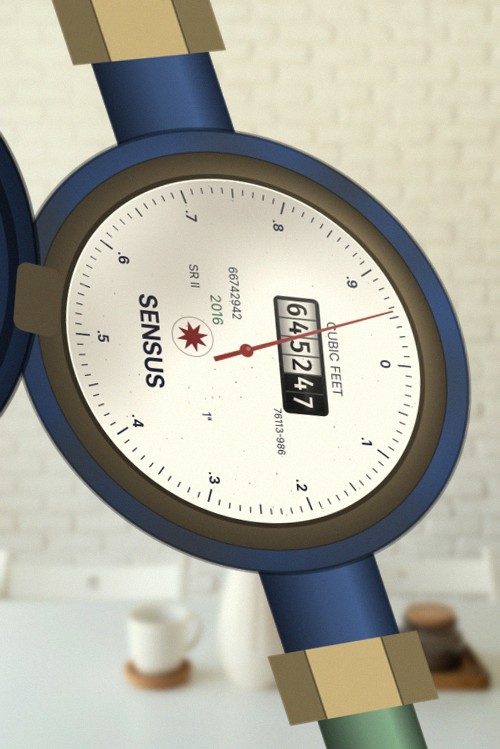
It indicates {"value": 645246.94, "unit": "ft³"}
